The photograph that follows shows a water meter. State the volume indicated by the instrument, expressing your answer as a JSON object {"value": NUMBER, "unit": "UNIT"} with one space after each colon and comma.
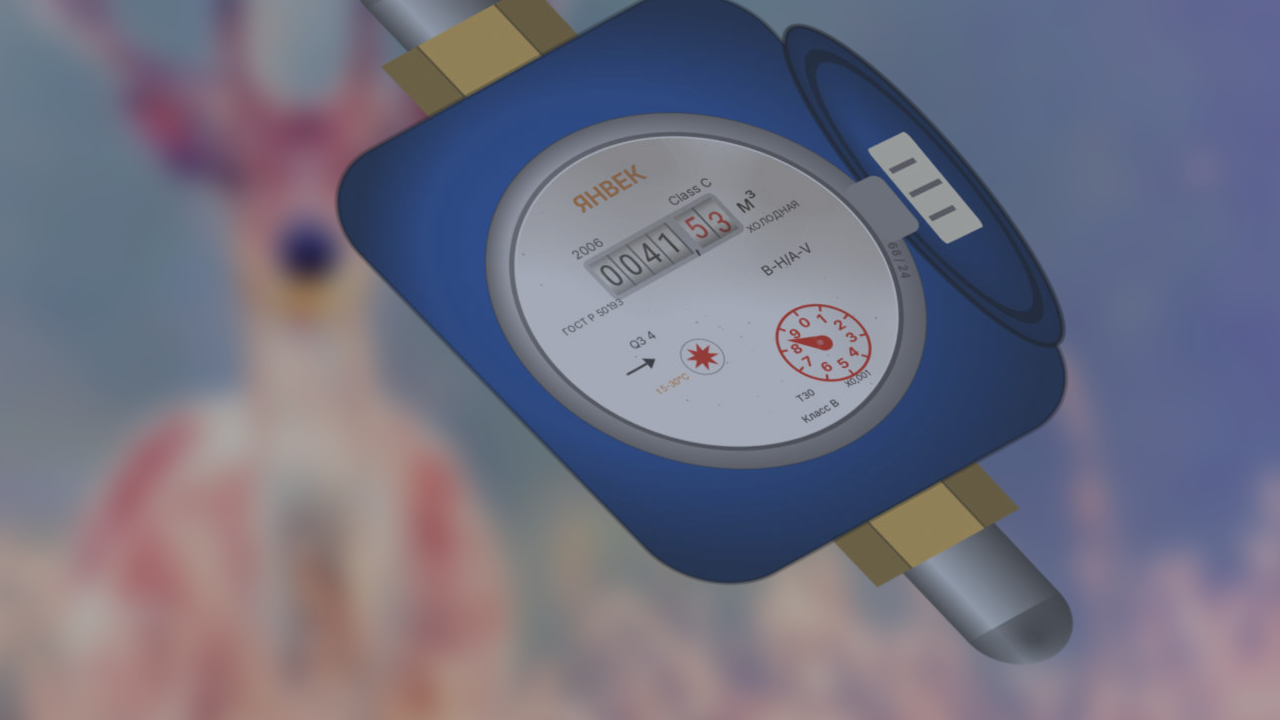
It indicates {"value": 41.528, "unit": "m³"}
